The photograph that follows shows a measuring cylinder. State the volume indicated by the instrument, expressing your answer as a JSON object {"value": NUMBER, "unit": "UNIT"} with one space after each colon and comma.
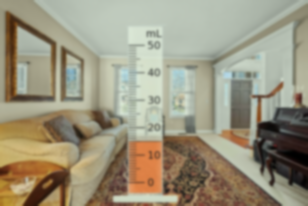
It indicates {"value": 15, "unit": "mL"}
